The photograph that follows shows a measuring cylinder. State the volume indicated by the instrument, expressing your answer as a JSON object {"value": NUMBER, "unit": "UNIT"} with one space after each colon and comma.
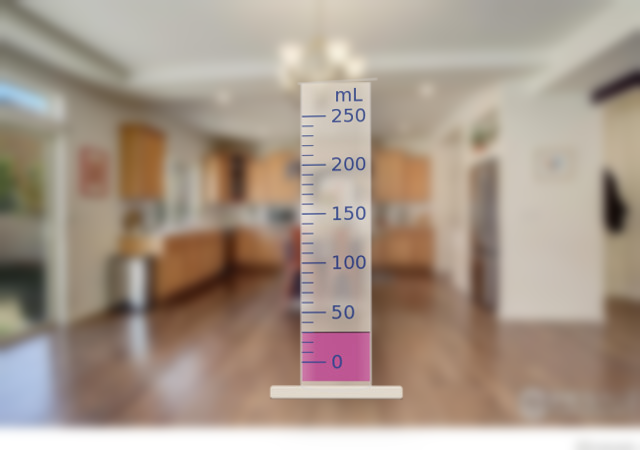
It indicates {"value": 30, "unit": "mL"}
